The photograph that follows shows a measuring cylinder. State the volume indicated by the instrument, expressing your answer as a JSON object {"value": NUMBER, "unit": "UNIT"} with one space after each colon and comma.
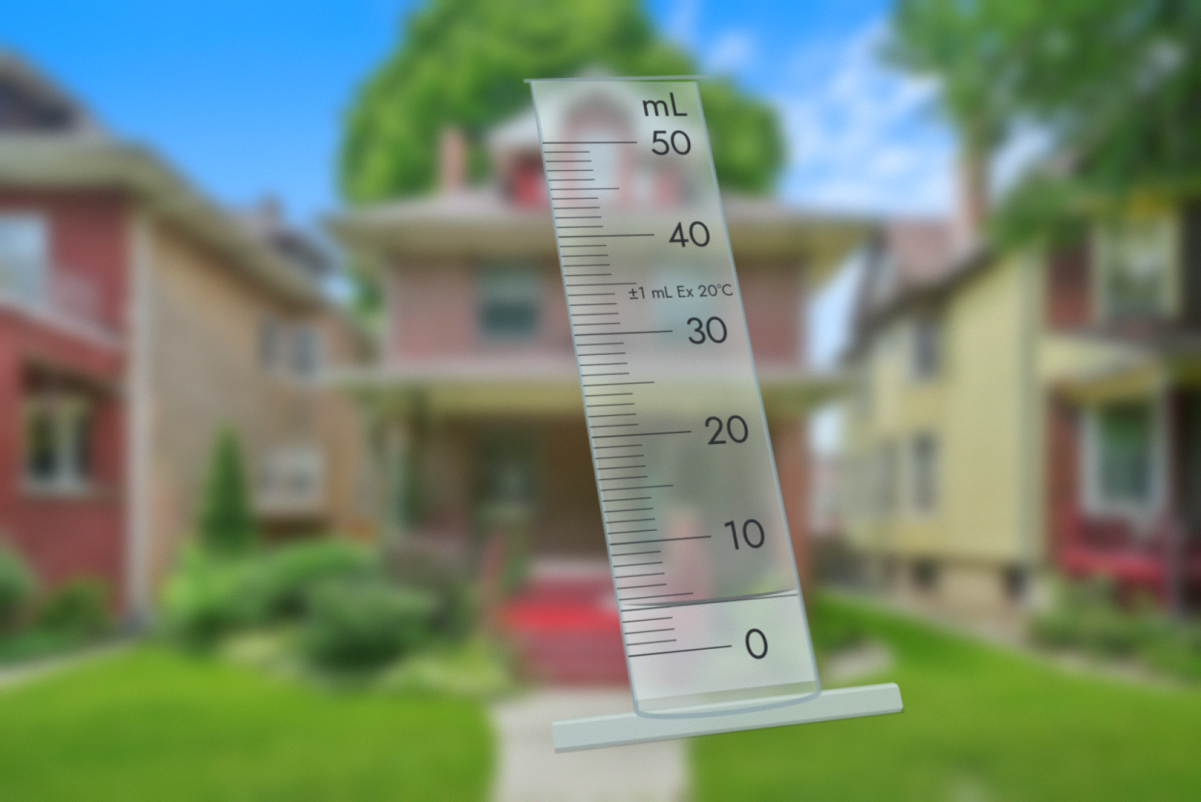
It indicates {"value": 4, "unit": "mL"}
